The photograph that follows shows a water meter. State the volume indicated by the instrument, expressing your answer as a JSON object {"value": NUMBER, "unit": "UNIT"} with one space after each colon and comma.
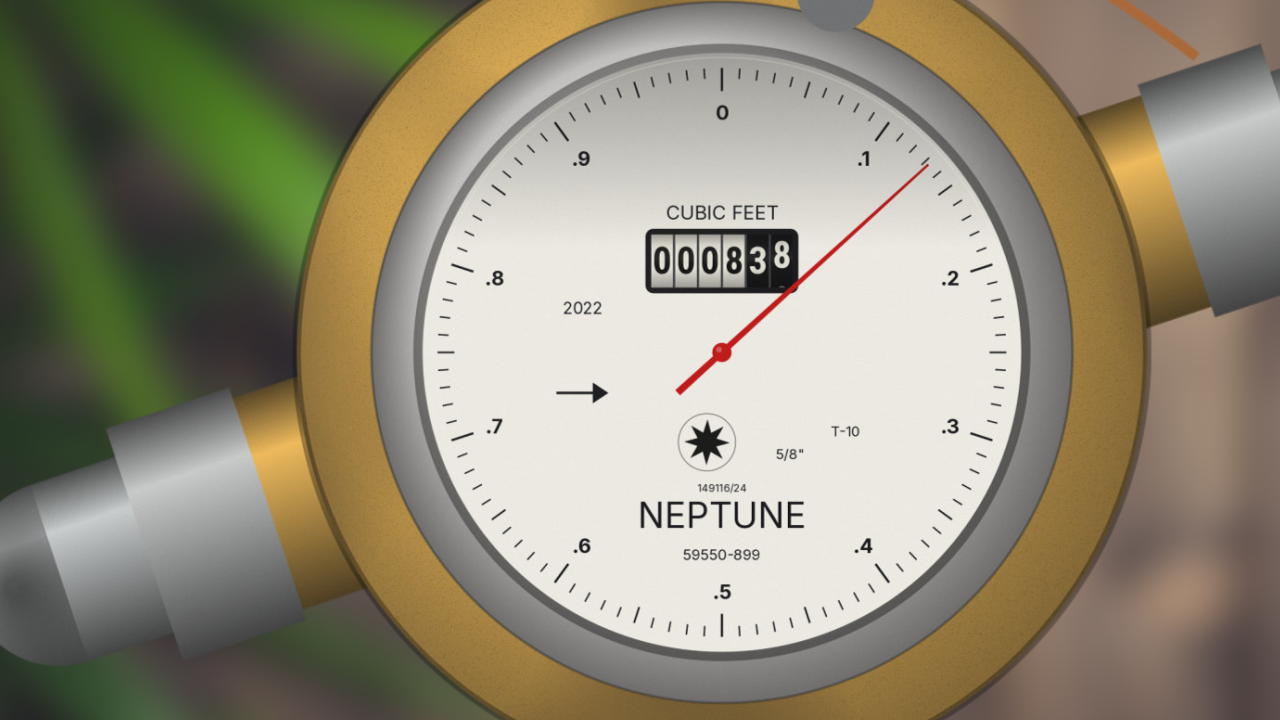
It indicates {"value": 838.13, "unit": "ft³"}
